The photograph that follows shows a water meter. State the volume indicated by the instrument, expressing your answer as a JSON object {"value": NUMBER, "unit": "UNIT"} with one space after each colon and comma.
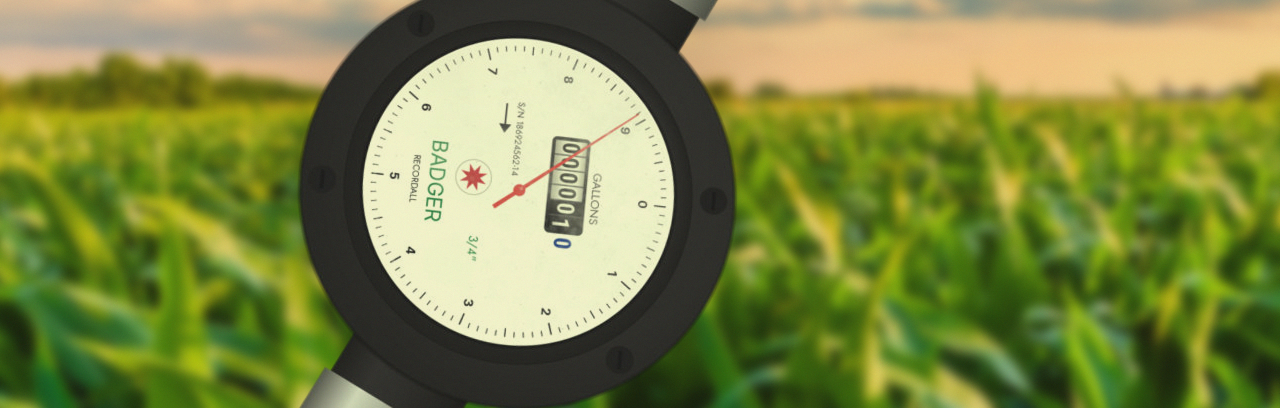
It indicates {"value": 8.9, "unit": "gal"}
